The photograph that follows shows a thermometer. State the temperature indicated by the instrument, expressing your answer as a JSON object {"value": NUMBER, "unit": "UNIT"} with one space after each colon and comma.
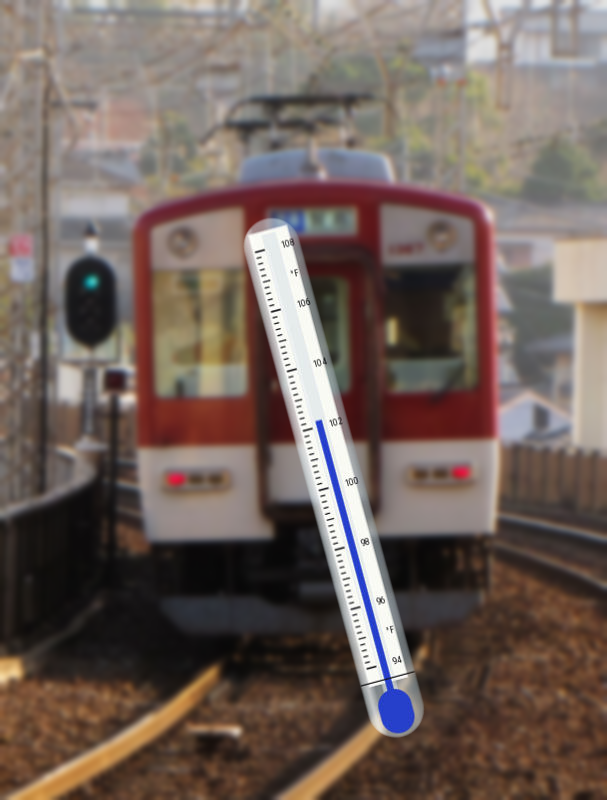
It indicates {"value": 102.2, "unit": "°F"}
